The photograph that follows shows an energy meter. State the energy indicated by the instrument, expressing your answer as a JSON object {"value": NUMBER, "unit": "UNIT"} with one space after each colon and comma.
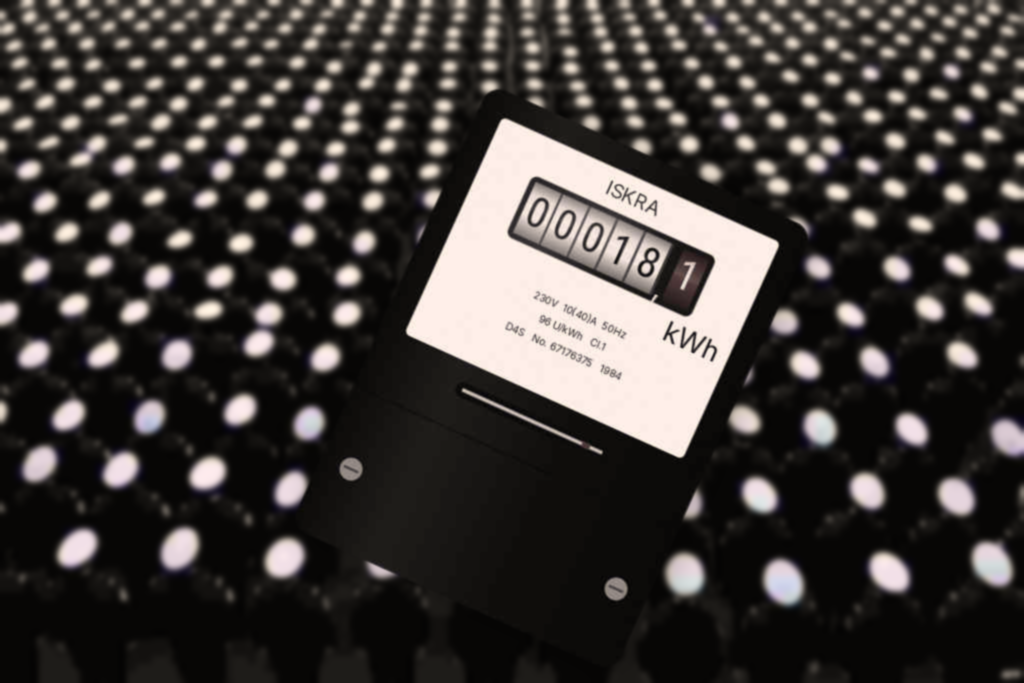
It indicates {"value": 18.1, "unit": "kWh"}
